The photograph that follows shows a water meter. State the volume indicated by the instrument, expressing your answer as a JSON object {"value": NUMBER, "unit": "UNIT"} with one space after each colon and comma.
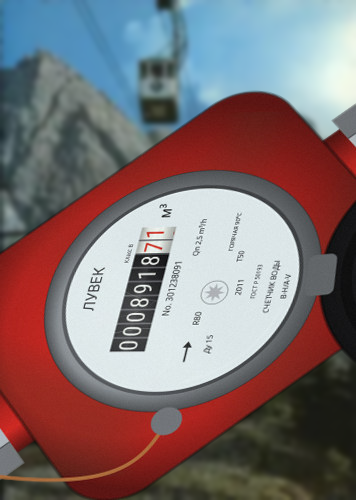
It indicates {"value": 8918.71, "unit": "m³"}
